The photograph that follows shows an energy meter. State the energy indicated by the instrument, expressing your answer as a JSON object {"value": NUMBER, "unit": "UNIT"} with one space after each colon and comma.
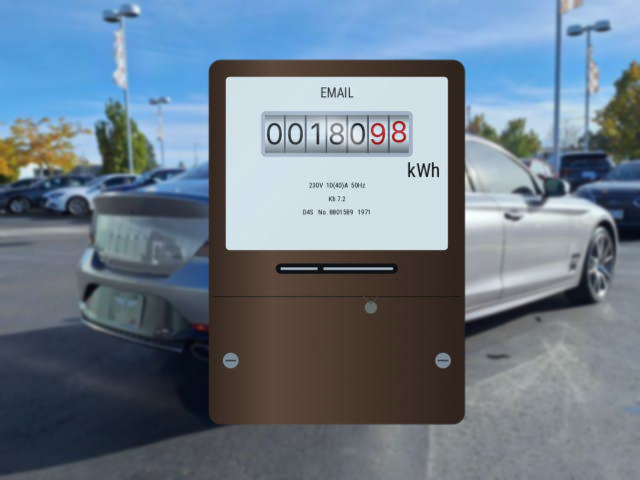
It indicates {"value": 180.98, "unit": "kWh"}
